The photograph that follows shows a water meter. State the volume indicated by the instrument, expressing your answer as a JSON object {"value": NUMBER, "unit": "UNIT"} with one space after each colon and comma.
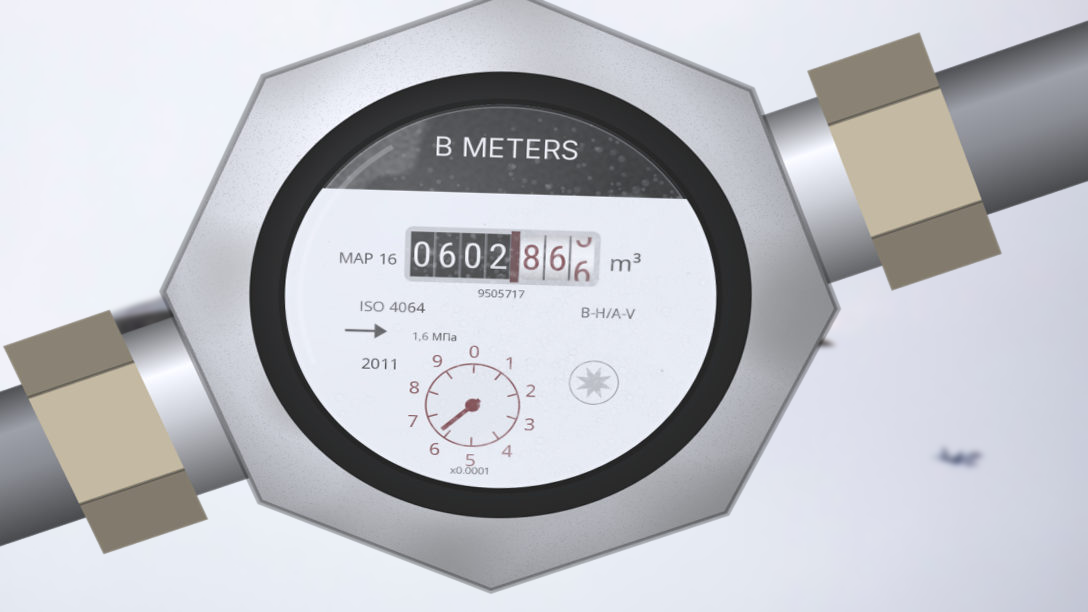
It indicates {"value": 602.8656, "unit": "m³"}
